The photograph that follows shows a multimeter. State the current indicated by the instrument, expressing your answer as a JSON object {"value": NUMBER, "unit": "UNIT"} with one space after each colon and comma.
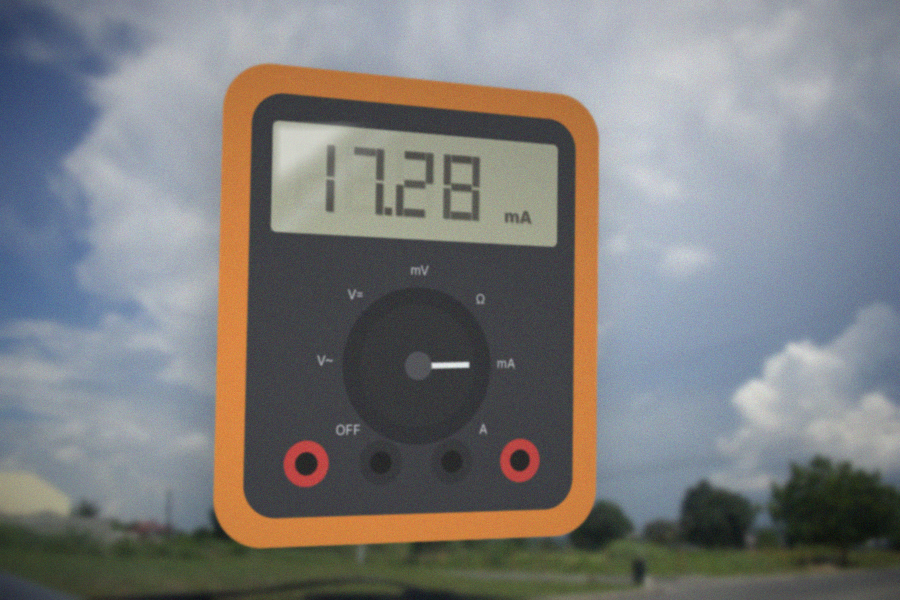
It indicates {"value": 17.28, "unit": "mA"}
